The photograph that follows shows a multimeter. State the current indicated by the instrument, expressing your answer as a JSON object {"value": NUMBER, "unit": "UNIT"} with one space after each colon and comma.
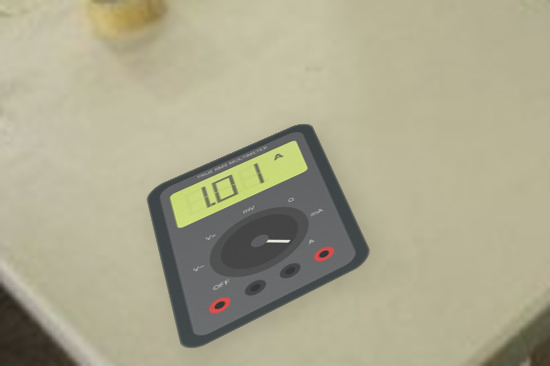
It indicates {"value": 1.01, "unit": "A"}
